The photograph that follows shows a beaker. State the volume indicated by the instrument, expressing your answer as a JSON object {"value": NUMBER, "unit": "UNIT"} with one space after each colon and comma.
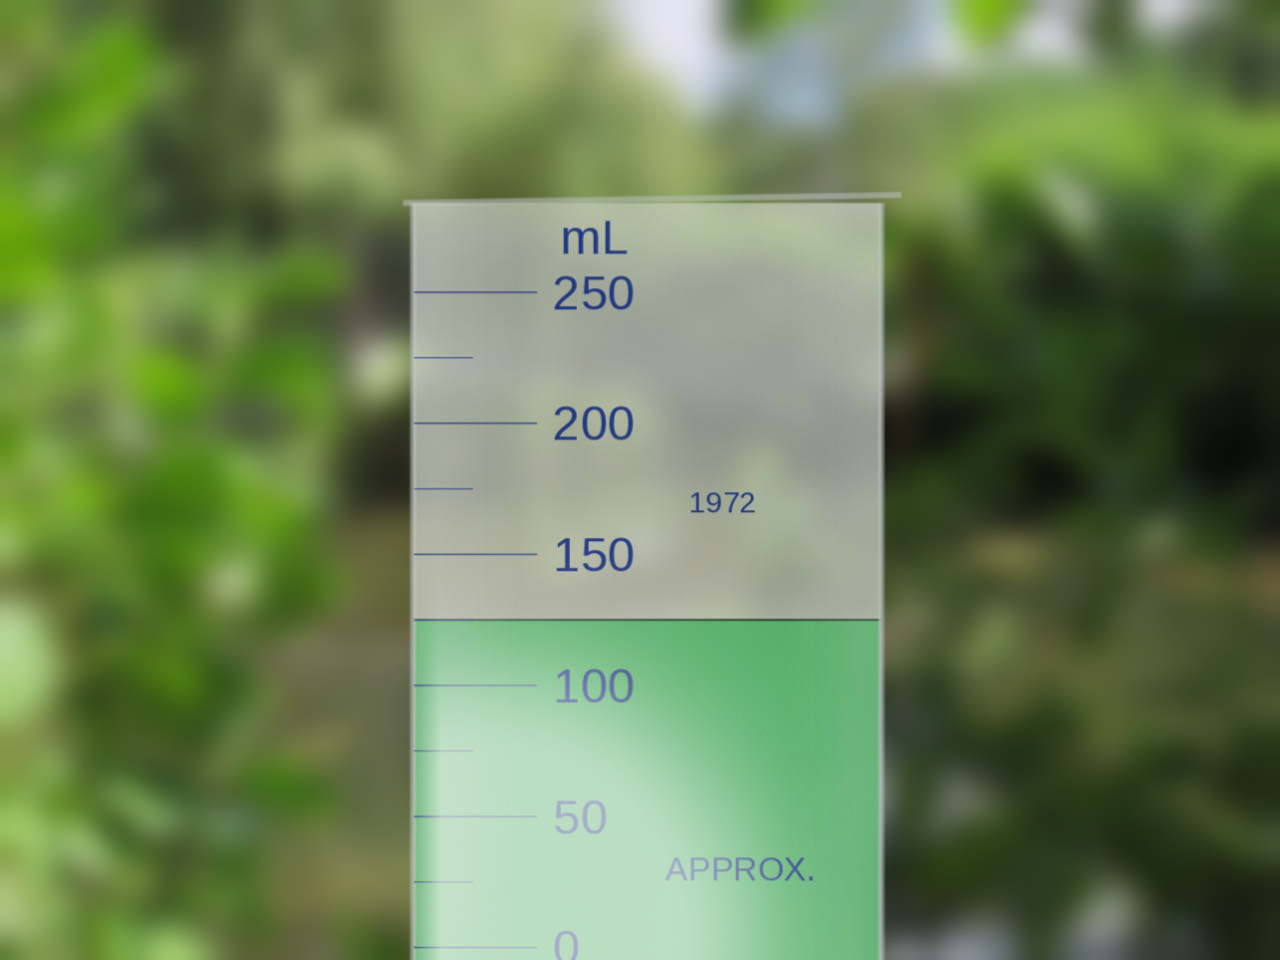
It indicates {"value": 125, "unit": "mL"}
